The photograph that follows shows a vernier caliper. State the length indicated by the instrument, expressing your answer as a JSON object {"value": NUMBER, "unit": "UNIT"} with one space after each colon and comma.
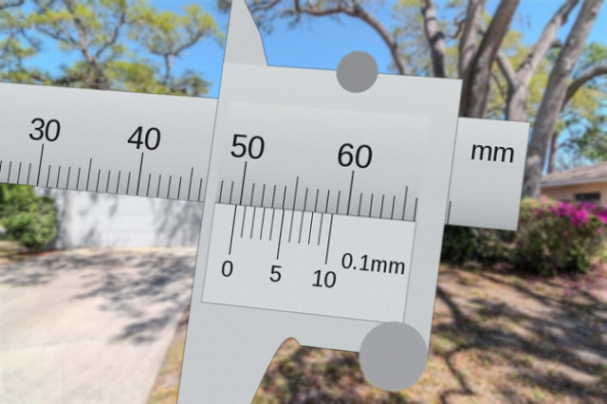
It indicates {"value": 49.6, "unit": "mm"}
